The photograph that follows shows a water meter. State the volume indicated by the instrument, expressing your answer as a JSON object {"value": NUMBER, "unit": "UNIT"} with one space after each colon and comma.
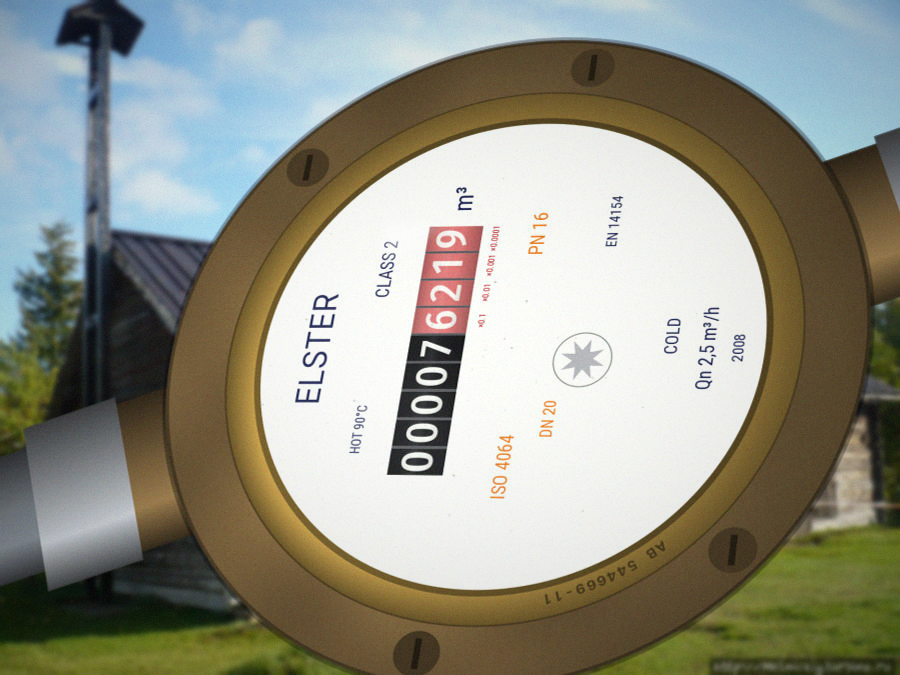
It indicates {"value": 7.6219, "unit": "m³"}
